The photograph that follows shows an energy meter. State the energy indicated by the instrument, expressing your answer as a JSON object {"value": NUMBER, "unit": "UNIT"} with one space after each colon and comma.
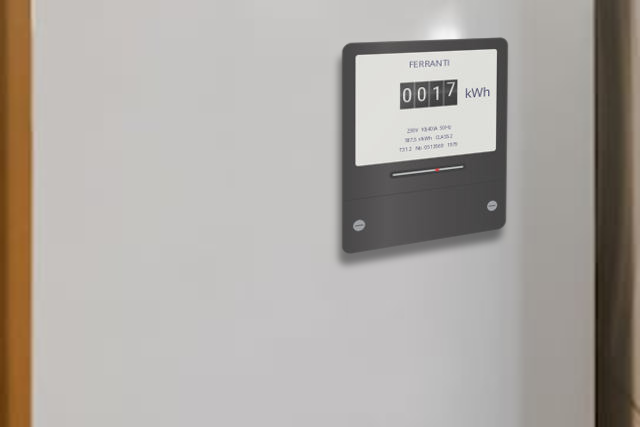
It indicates {"value": 17, "unit": "kWh"}
